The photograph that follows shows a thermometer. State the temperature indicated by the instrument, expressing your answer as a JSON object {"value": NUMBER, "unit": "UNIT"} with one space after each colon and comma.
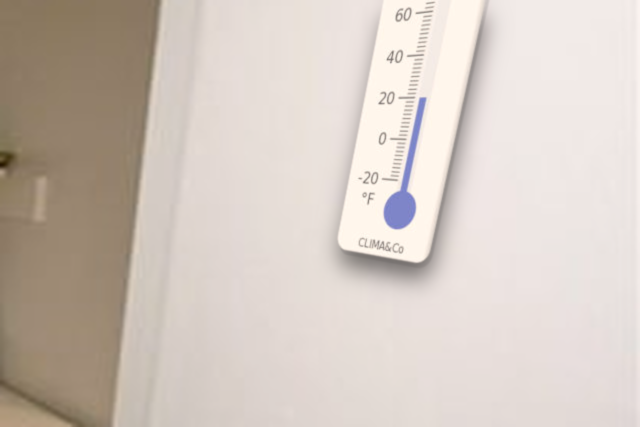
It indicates {"value": 20, "unit": "°F"}
